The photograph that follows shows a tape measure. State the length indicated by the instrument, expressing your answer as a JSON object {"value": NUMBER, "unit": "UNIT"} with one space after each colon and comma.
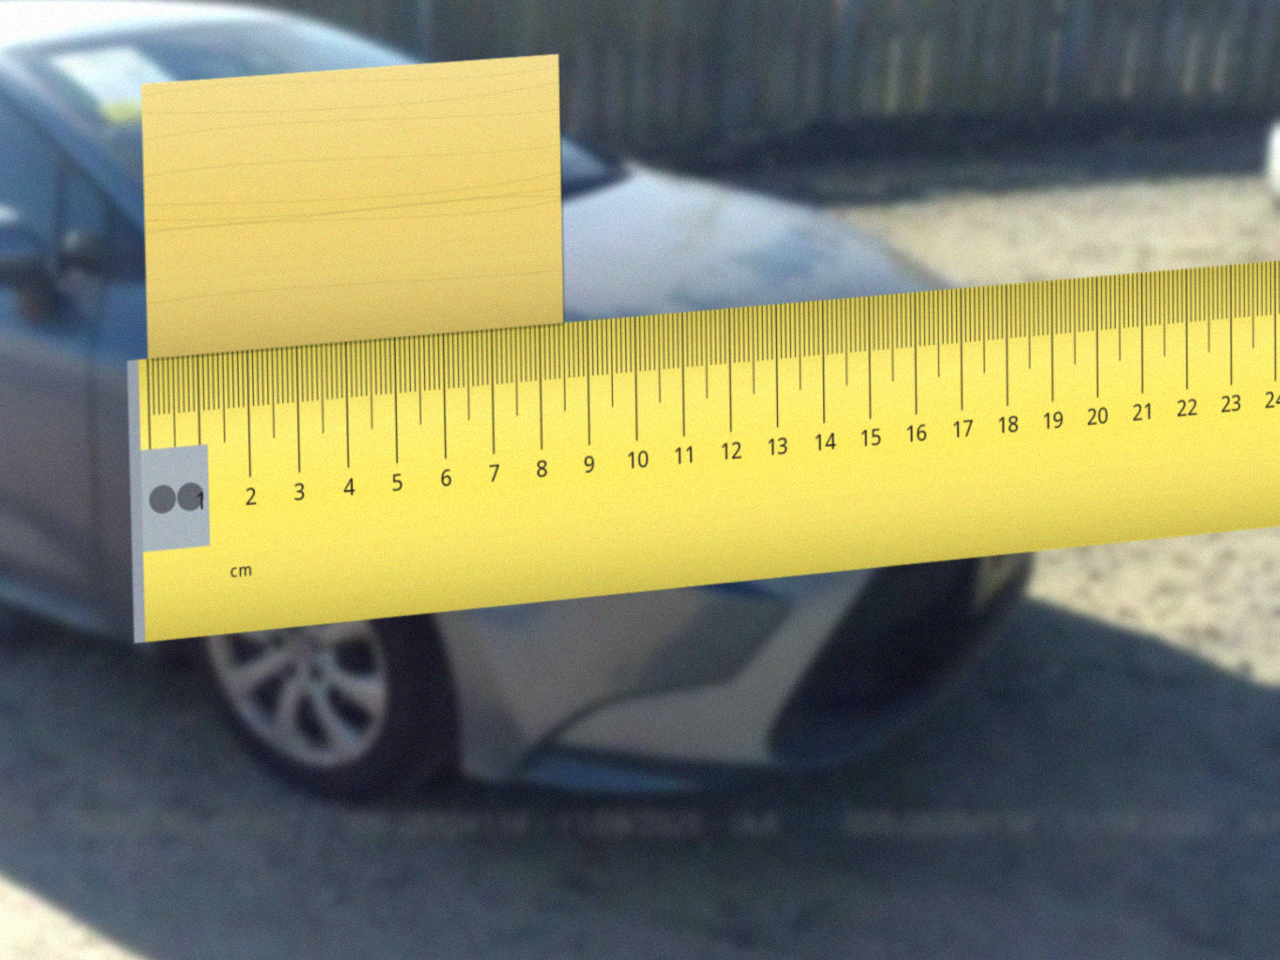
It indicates {"value": 8.5, "unit": "cm"}
